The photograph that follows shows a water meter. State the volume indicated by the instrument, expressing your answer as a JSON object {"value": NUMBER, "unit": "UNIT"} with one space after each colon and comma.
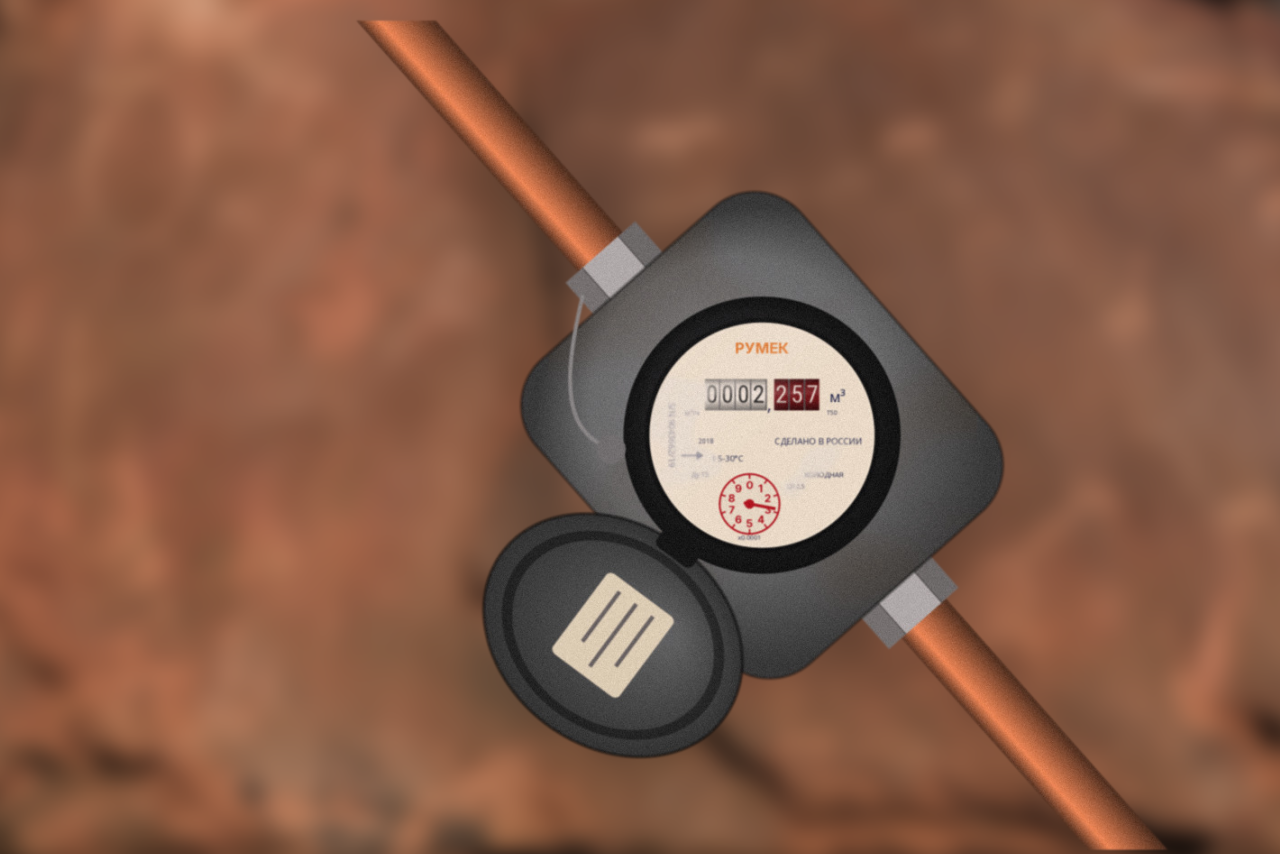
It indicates {"value": 2.2572, "unit": "m³"}
